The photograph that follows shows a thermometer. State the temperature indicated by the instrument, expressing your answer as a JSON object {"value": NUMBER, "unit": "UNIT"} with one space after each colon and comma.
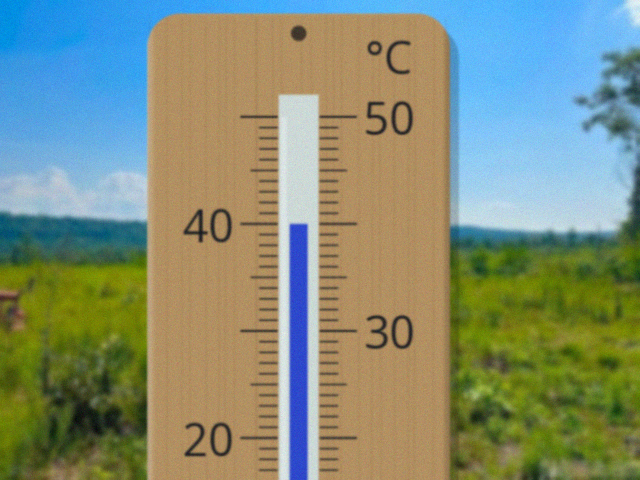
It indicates {"value": 40, "unit": "°C"}
